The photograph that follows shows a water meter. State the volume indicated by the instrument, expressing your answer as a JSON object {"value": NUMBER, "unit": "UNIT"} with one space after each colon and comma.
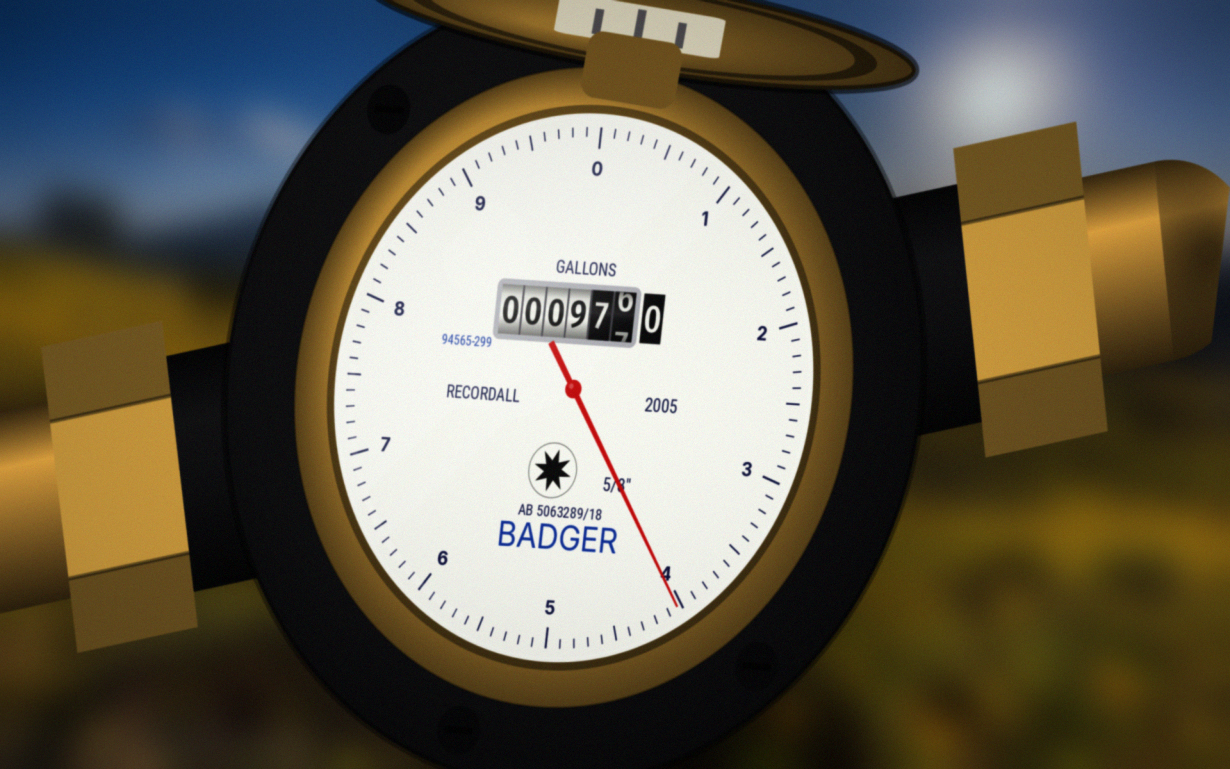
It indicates {"value": 9764.0, "unit": "gal"}
